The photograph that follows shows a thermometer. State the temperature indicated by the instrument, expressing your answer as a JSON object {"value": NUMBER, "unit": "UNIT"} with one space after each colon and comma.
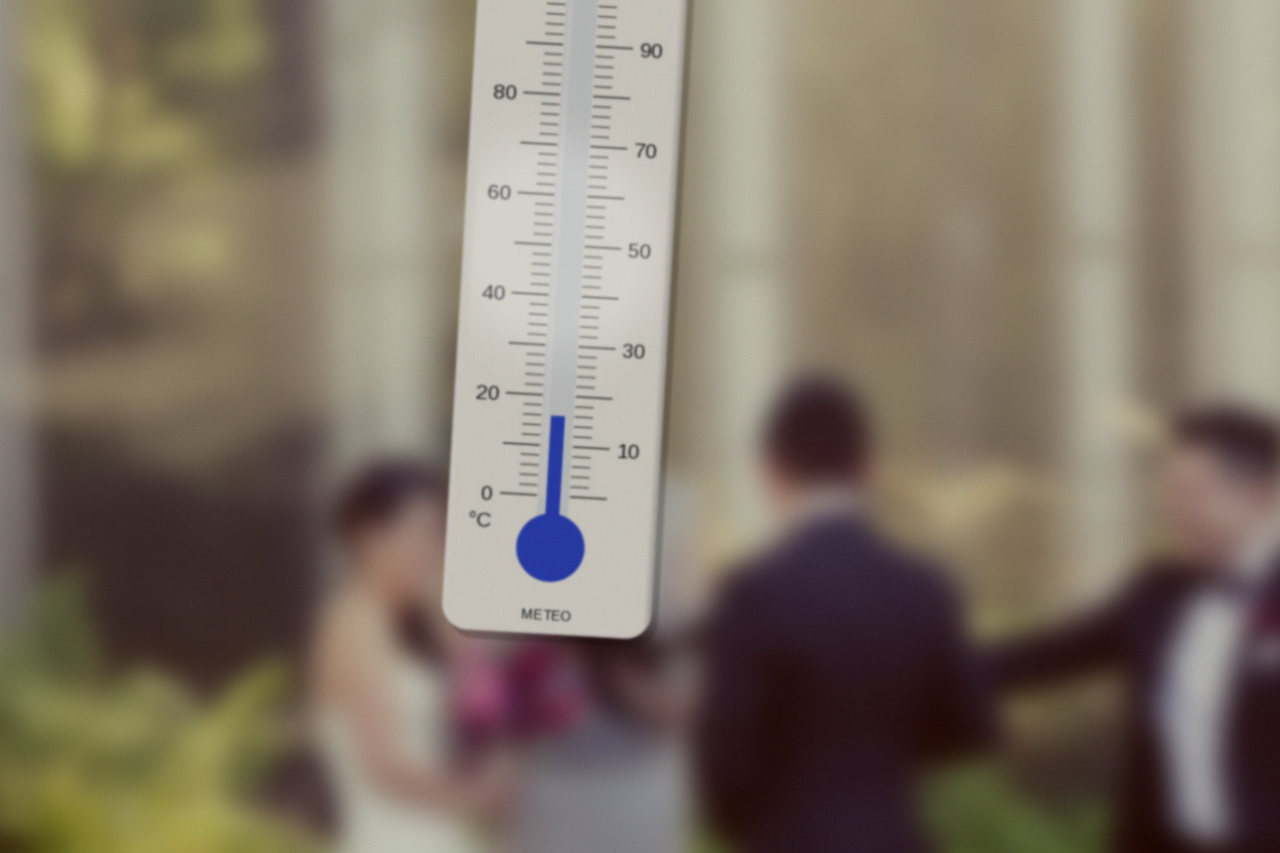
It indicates {"value": 16, "unit": "°C"}
